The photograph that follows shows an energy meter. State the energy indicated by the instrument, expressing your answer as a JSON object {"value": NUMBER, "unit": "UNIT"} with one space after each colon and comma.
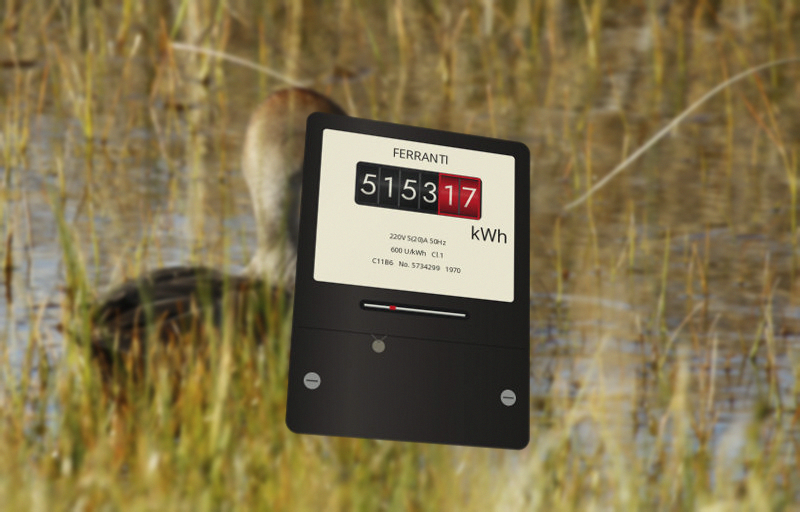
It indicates {"value": 5153.17, "unit": "kWh"}
